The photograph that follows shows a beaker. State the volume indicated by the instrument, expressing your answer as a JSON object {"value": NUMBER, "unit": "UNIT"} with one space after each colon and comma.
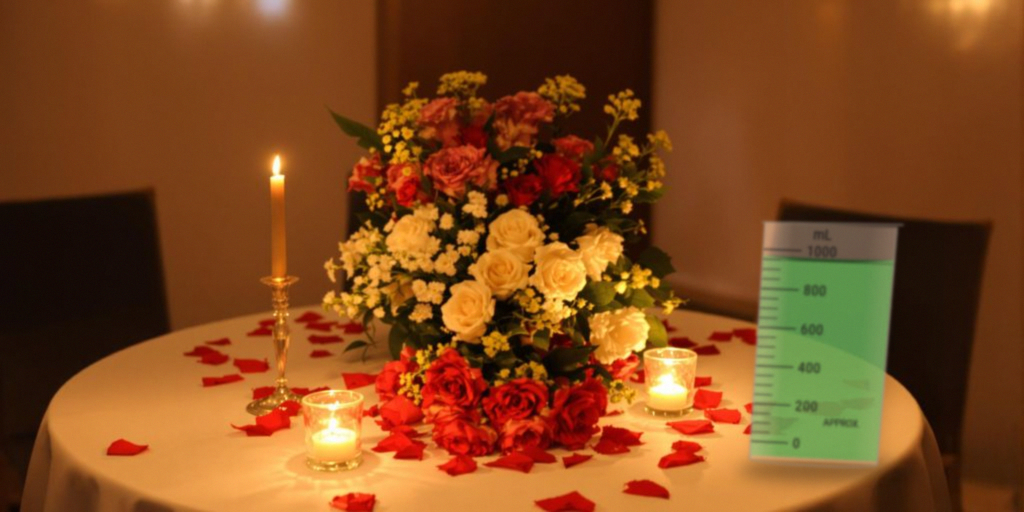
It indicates {"value": 950, "unit": "mL"}
